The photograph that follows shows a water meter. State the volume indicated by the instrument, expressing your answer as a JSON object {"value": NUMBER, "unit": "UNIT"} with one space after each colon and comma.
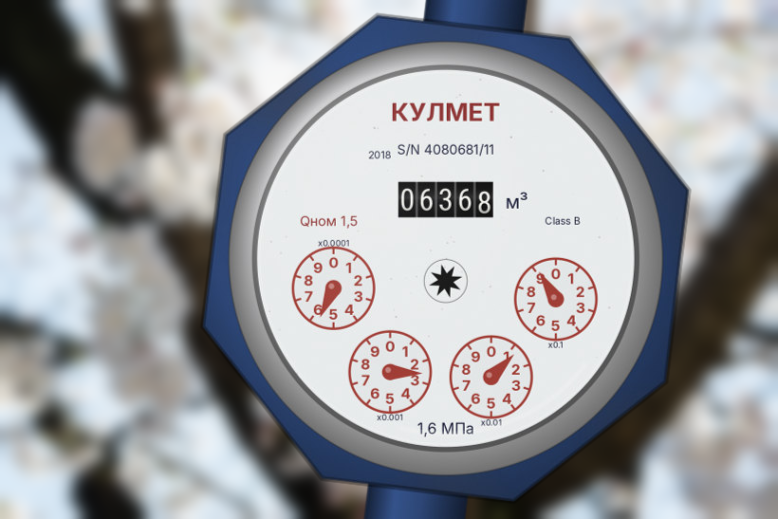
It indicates {"value": 6367.9125, "unit": "m³"}
